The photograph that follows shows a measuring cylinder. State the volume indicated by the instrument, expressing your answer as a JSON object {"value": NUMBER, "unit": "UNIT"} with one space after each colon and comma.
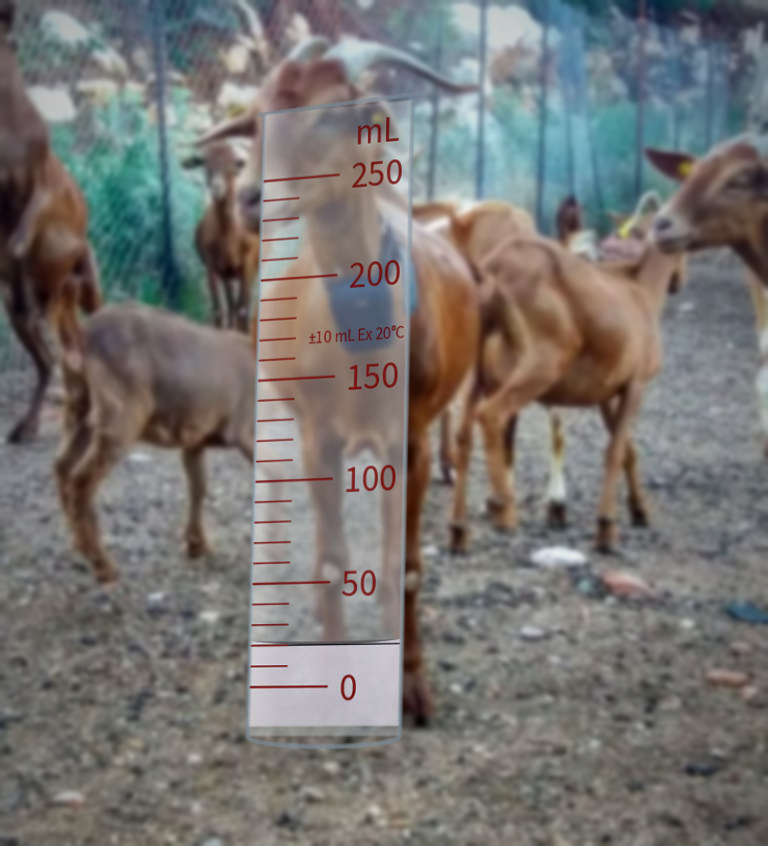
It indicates {"value": 20, "unit": "mL"}
